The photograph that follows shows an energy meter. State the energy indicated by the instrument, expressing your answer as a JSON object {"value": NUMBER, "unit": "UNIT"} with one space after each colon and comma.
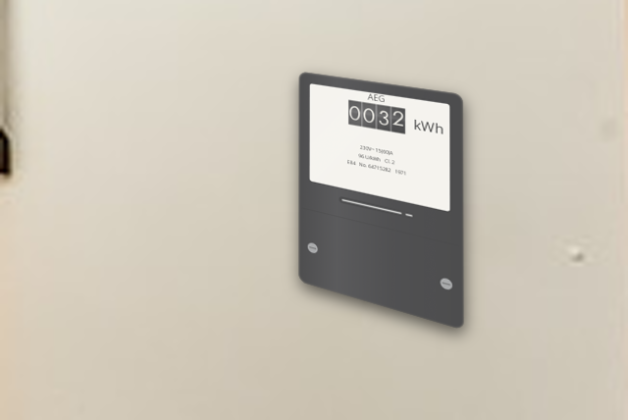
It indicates {"value": 32, "unit": "kWh"}
